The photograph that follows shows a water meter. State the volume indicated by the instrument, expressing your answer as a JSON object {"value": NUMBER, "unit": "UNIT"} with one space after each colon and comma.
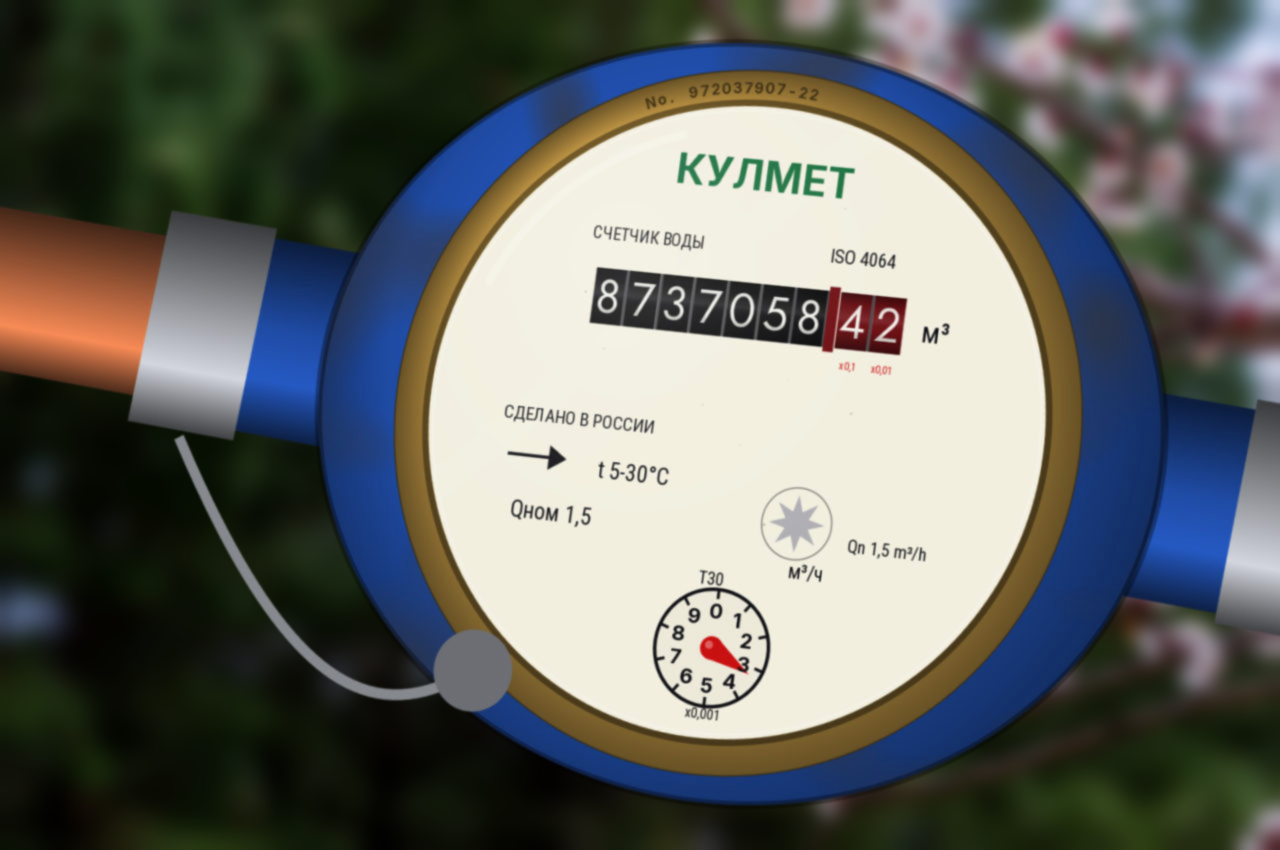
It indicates {"value": 8737058.423, "unit": "m³"}
